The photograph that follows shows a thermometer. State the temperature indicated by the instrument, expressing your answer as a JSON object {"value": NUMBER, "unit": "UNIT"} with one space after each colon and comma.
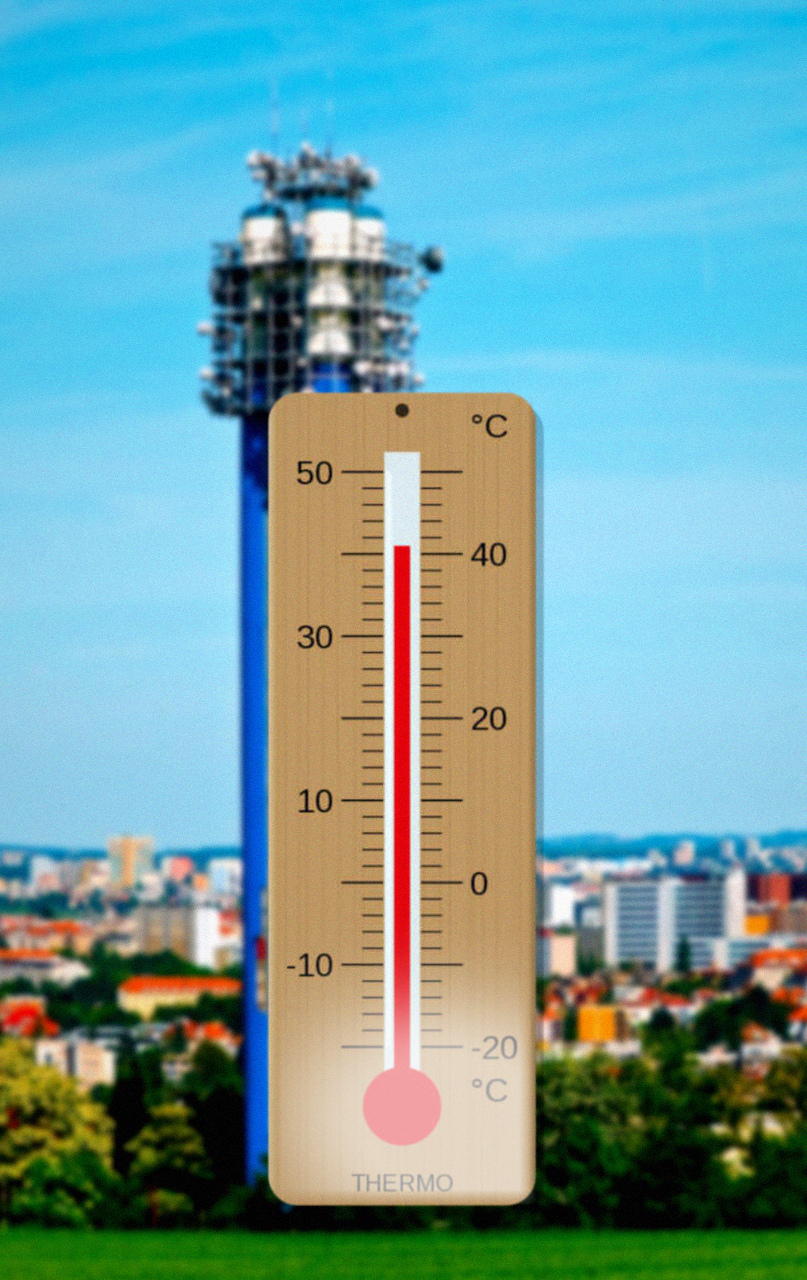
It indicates {"value": 41, "unit": "°C"}
